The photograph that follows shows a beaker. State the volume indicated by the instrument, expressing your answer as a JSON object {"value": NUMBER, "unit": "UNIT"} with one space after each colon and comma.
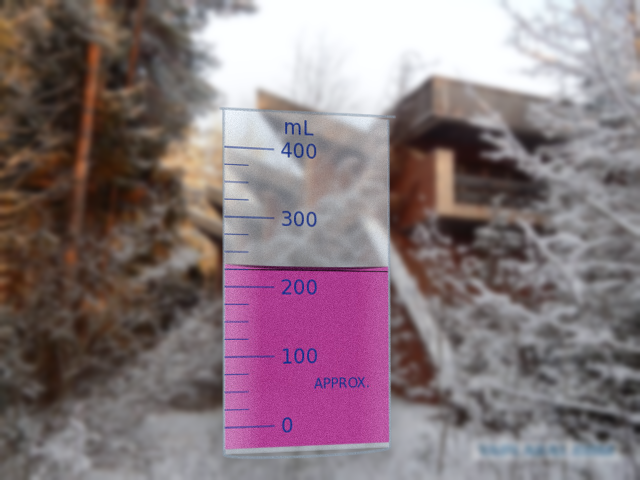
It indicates {"value": 225, "unit": "mL"}
